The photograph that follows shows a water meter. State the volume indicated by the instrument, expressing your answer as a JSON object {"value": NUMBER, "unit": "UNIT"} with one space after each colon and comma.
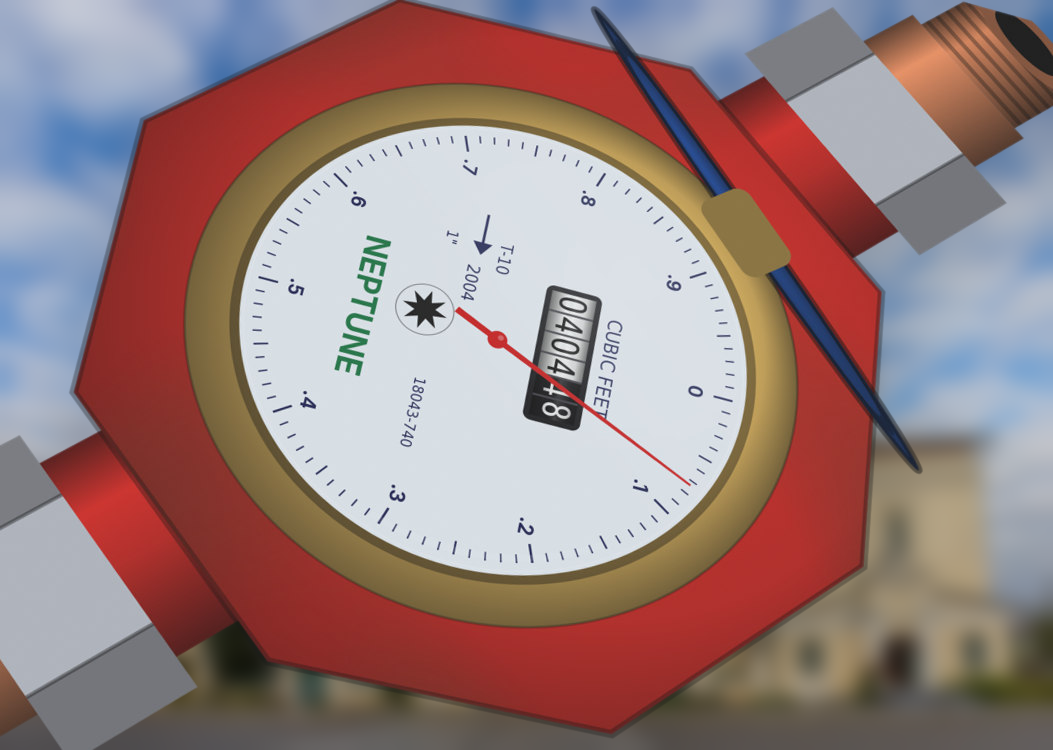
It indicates {"value": 40448.07, "unit": "ft³"}
